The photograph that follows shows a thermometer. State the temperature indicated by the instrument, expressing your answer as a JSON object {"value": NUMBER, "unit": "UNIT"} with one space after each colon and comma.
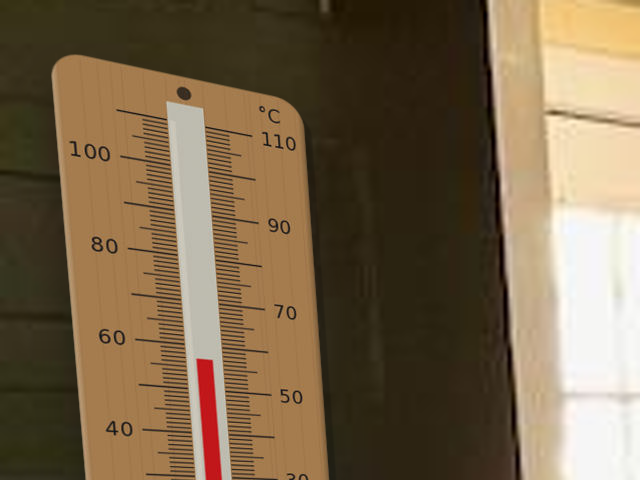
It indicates {"value": 57, "unit": "°C"}
